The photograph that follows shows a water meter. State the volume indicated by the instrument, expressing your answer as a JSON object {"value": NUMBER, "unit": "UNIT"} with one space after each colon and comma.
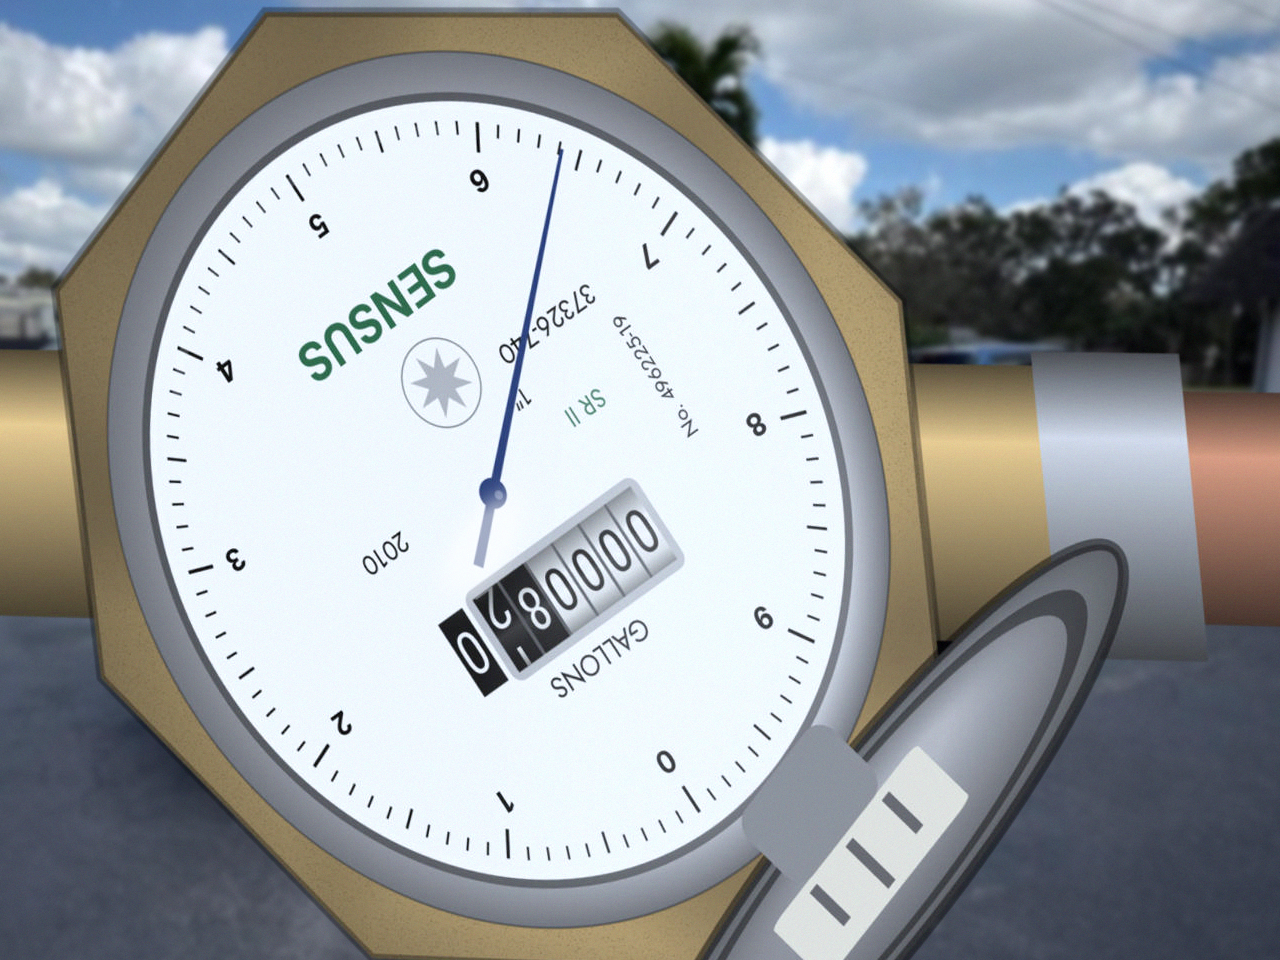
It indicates {"value": 816.4, "unit": "gal"}
